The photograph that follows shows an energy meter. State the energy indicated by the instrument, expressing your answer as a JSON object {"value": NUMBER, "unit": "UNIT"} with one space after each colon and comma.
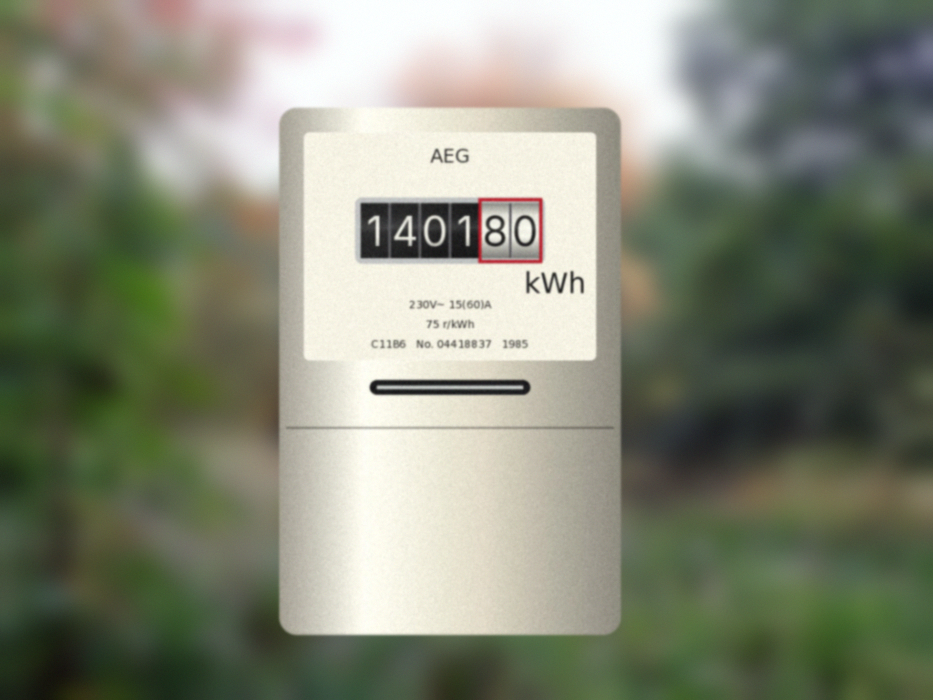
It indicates {"value": 1401.80, "unit": "kWh"}
